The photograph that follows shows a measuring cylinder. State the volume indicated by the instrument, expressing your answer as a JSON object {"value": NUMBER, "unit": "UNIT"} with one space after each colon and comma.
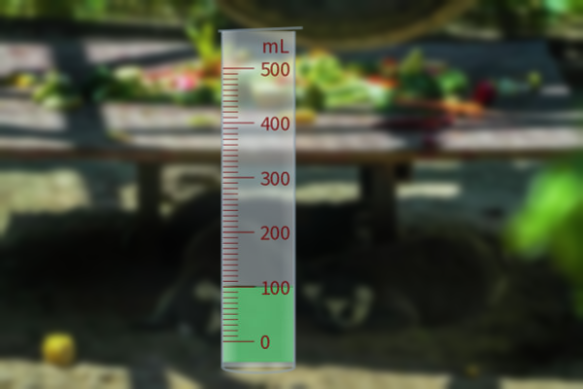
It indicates {"value": 100, "unit": "mL"}
